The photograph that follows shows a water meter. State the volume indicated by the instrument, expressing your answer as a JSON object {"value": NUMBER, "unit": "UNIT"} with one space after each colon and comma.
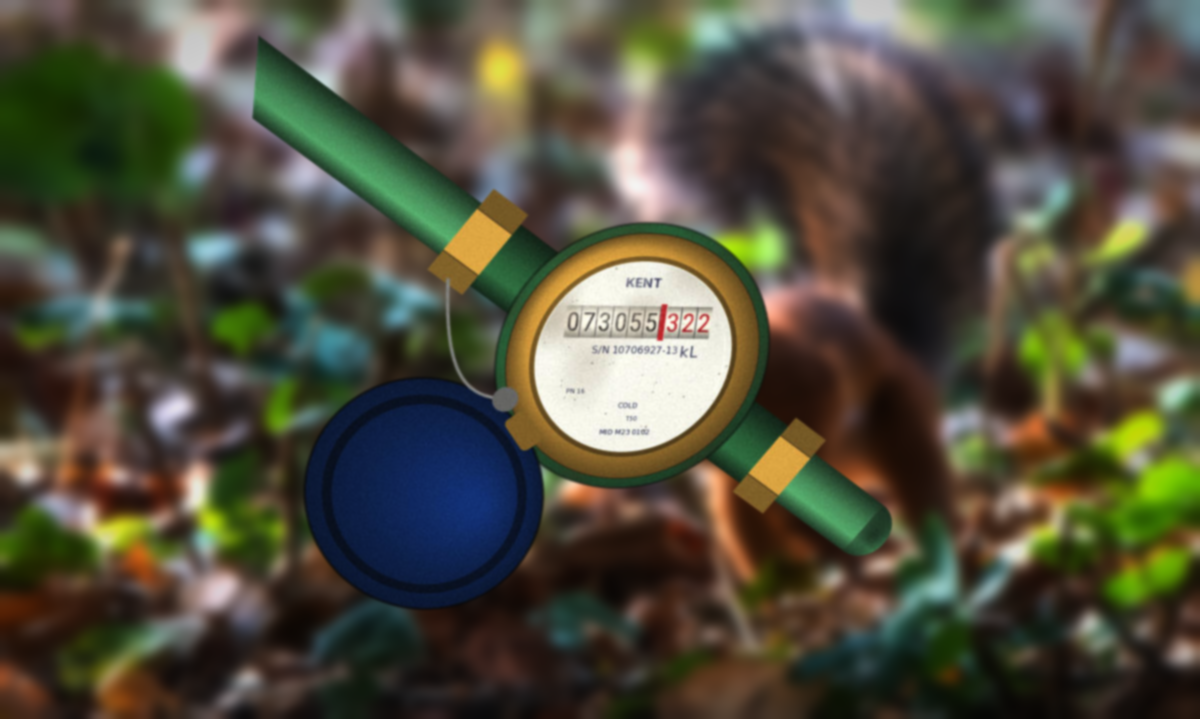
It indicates {"value": 73055.322, "unit": "kL"}
